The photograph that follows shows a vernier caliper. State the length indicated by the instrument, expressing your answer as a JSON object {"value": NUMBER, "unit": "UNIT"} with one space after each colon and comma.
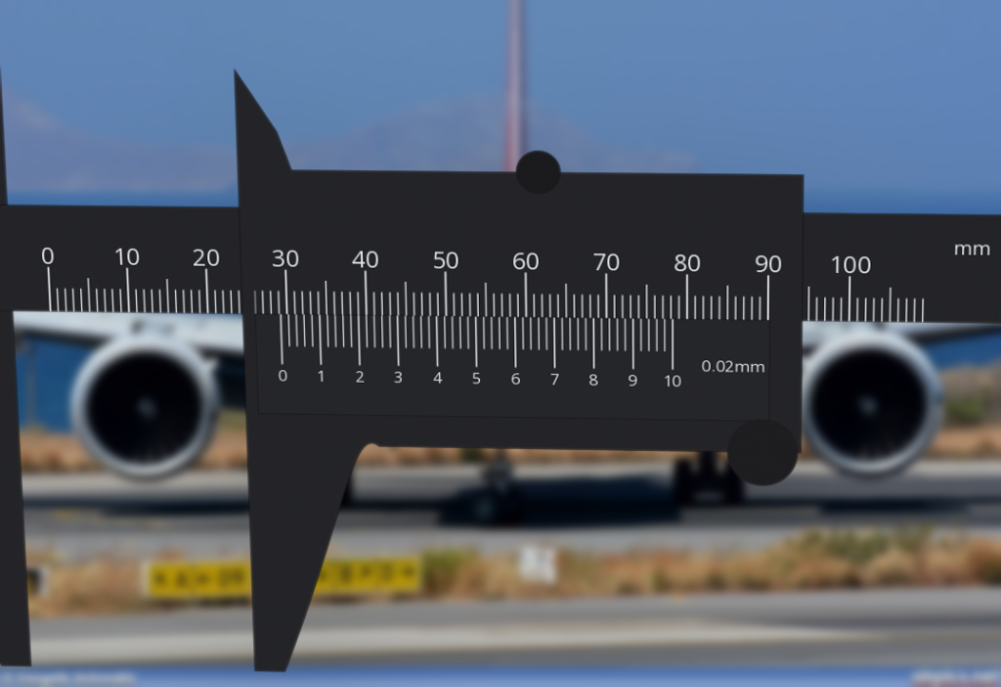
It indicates {"value": 29.2, "unit": "mm"}
